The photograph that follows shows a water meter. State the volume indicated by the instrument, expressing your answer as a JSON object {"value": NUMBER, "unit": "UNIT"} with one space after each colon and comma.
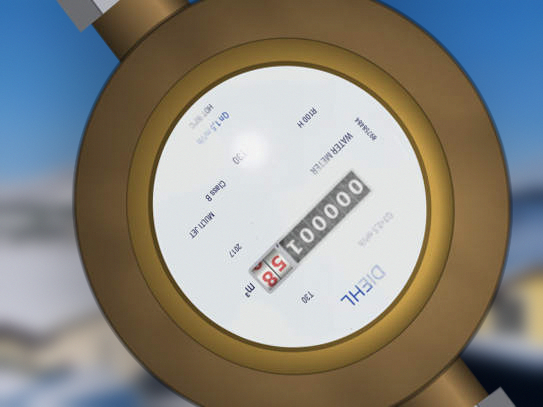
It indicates {"value": 1.58, "unit": "m³"}
